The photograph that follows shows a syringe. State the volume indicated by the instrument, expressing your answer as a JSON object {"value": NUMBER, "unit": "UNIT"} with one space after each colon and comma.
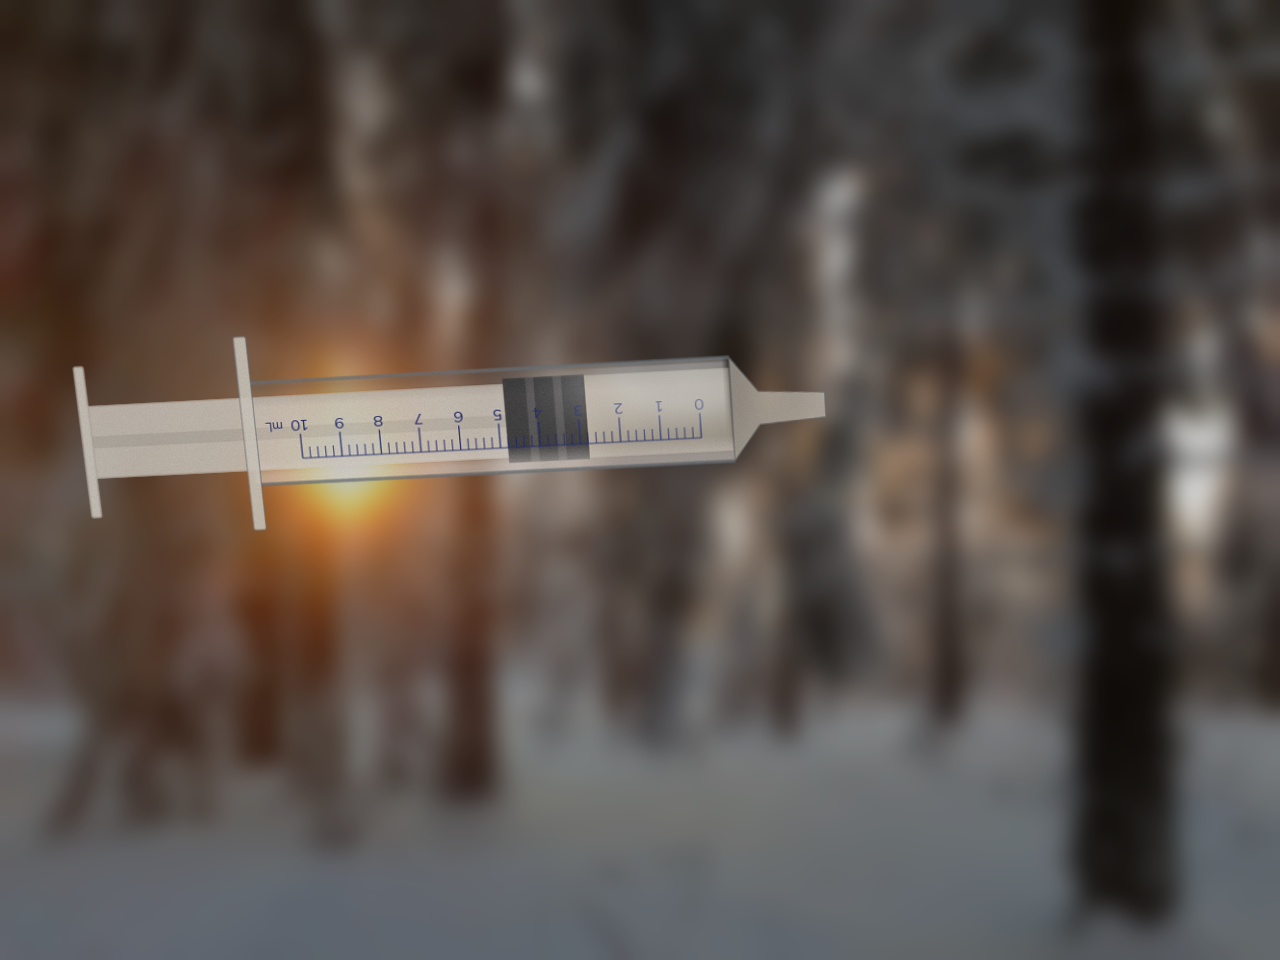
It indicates {"value": 2.8, "unit": "mL"}
